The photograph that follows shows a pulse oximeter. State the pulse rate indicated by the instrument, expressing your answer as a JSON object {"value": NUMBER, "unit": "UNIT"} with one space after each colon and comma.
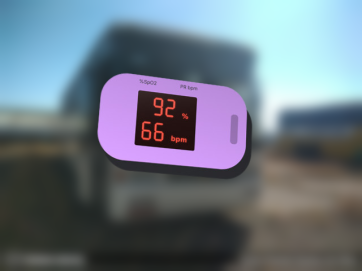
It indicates {"value": 66, "unit": "bpm"}
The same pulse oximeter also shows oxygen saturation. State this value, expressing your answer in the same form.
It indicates {"value": 92, "unit": "%"}
